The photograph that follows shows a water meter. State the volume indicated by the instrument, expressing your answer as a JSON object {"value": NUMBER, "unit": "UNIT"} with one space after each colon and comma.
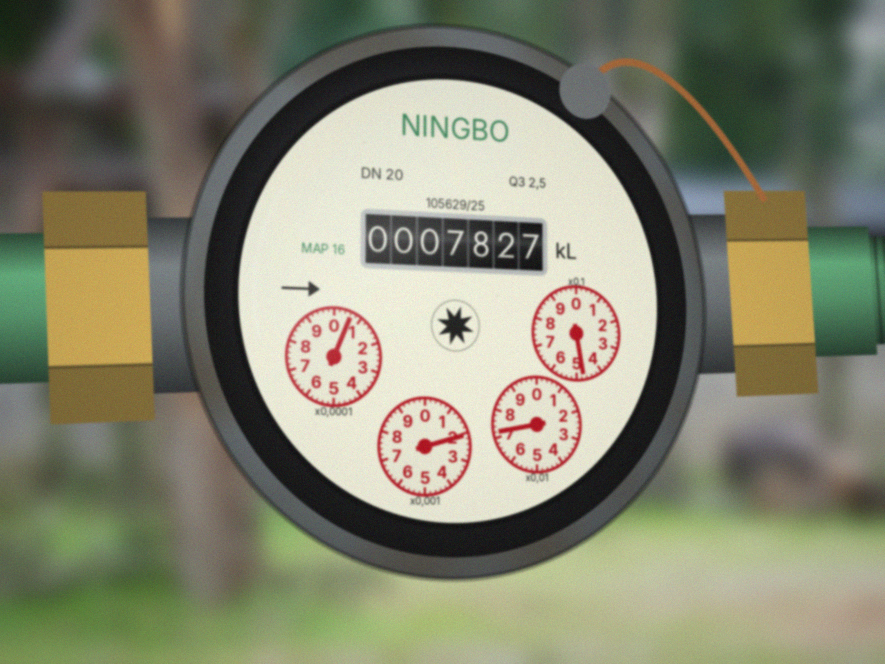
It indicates {"value": 7827.4720, "unit": "kL"}
